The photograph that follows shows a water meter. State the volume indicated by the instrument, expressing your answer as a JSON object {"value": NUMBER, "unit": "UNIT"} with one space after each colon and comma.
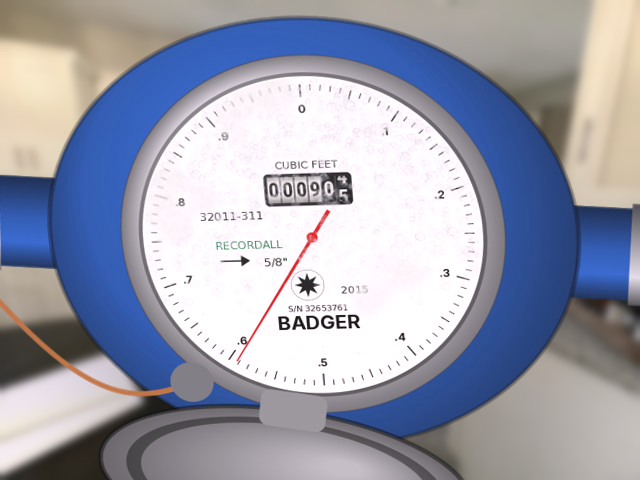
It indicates {"value": 904.59, "unit": "ft³"}
